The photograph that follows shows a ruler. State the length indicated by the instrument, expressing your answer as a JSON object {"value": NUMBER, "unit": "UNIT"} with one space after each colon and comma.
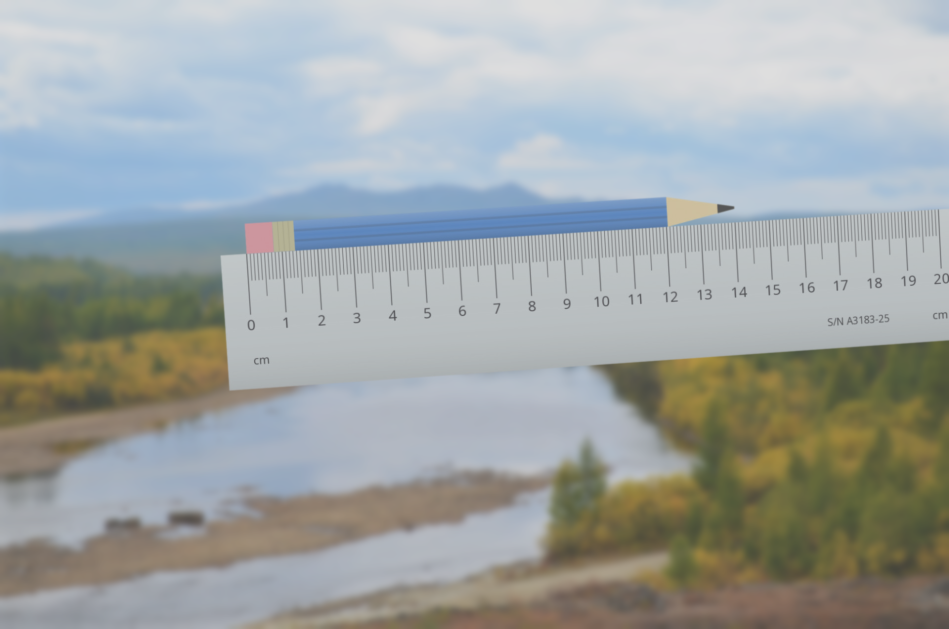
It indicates {"value": 14, "unit": "cm"}
